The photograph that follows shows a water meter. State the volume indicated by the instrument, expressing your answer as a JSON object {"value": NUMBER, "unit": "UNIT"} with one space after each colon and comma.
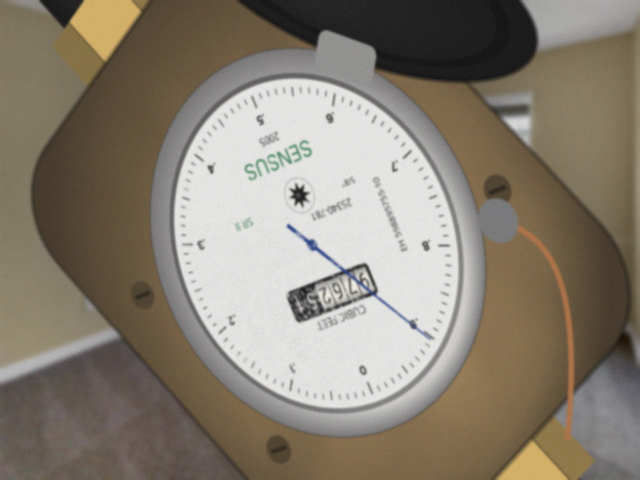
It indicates {"value": 976250.90, "unit": "ft³"}
